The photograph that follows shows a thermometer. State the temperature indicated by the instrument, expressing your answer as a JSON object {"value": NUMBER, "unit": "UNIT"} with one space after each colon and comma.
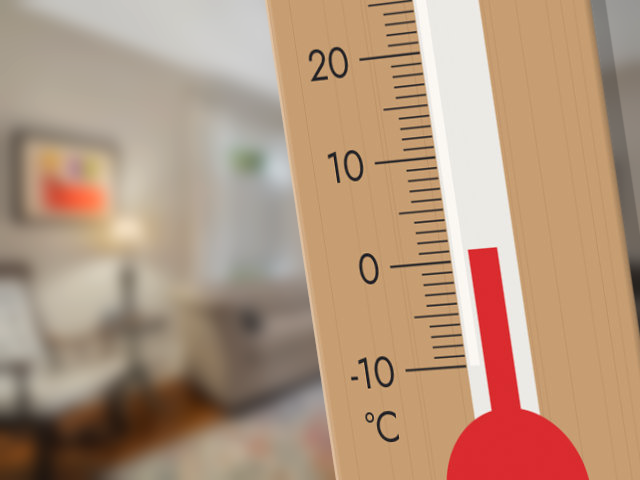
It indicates {"value": 1, "unit": "°C"}
